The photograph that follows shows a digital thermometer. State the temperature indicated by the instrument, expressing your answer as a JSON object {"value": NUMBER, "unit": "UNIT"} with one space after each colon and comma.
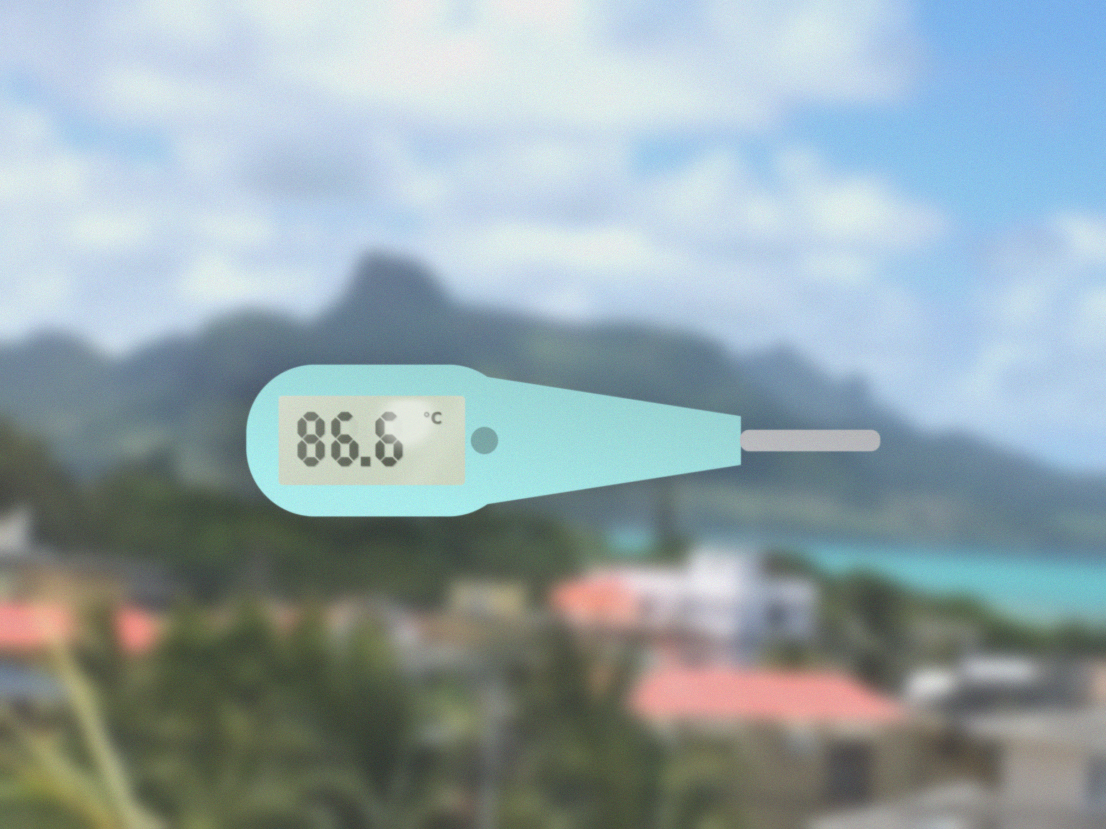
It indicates {"value": 86.6, "unit": "°C"}
